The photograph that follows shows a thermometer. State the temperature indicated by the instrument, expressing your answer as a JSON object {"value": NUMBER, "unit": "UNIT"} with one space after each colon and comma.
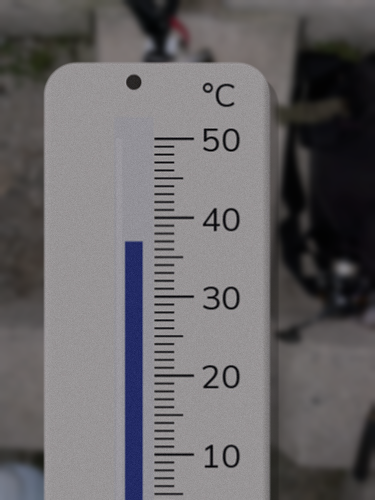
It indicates {"value": 37, "unit": "°C"}
